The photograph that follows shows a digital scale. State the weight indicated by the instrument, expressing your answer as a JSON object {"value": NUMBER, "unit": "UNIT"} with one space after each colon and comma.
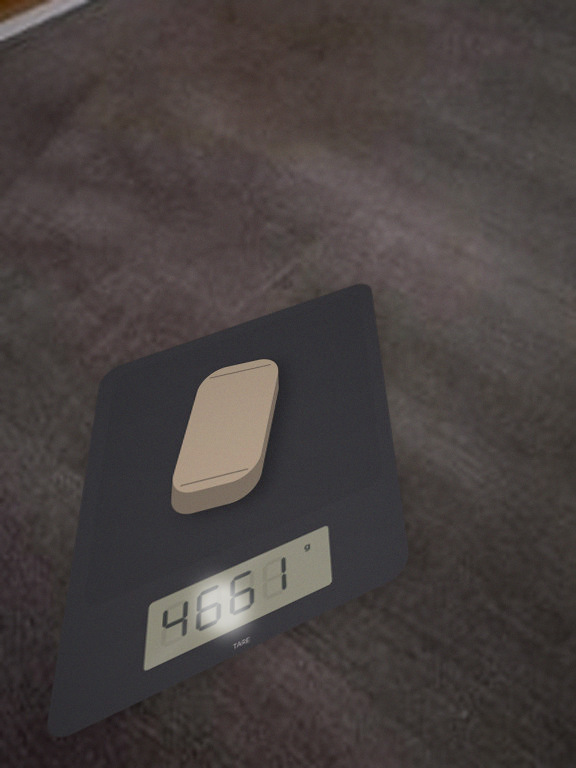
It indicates {"value": 4661, "unit": "g"}
